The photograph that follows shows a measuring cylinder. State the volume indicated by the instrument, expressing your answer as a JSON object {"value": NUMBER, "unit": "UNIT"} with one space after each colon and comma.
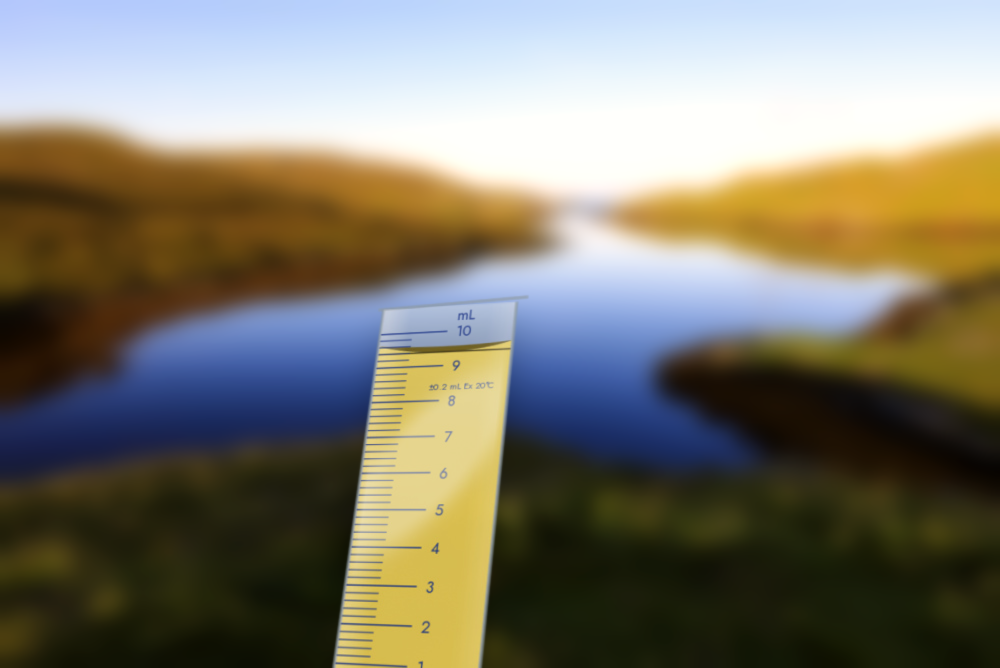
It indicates {"value": 9.4, "unit": "mL"}
